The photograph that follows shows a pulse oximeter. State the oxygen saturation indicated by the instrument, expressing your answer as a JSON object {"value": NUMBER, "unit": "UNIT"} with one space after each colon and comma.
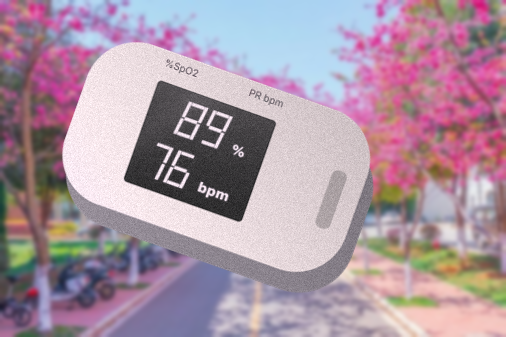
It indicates {"value": 89, "unit": "%"}
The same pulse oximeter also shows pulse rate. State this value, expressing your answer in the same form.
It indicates {"value": 76, "unit": "bpm"}
